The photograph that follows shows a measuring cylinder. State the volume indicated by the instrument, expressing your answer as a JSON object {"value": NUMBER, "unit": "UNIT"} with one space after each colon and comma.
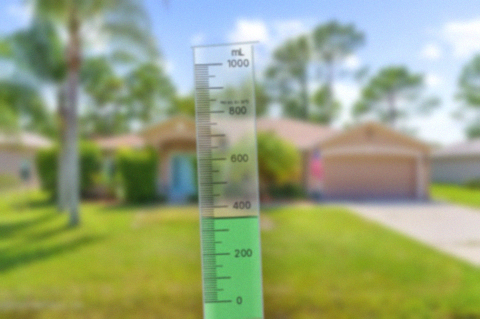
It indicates {"value": 350, "unit": "mL"}
